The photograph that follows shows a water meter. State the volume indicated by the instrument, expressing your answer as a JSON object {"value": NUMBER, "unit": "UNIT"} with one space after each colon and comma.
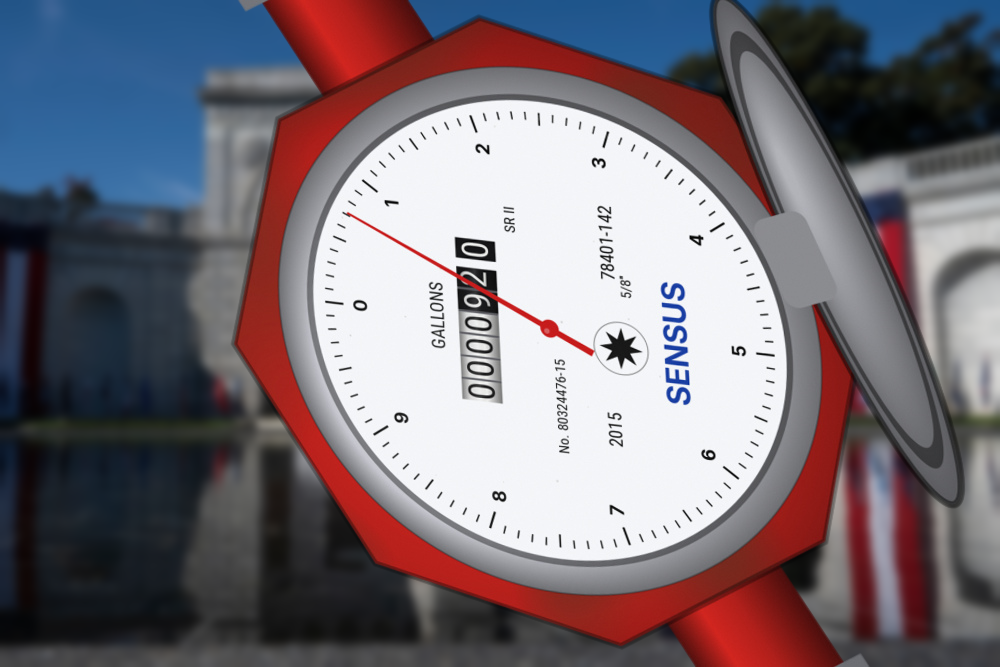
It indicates {"value": 920.7, "unit": "gal"}
